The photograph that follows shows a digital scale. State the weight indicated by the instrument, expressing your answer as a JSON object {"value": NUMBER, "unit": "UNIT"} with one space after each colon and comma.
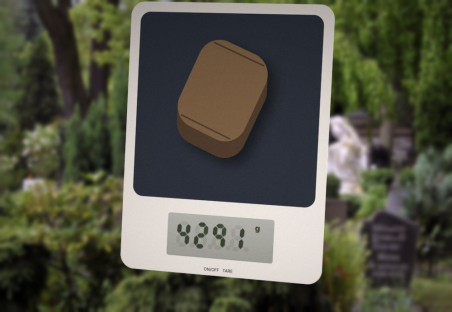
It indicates {"value": 4291, "unit": "g"}
